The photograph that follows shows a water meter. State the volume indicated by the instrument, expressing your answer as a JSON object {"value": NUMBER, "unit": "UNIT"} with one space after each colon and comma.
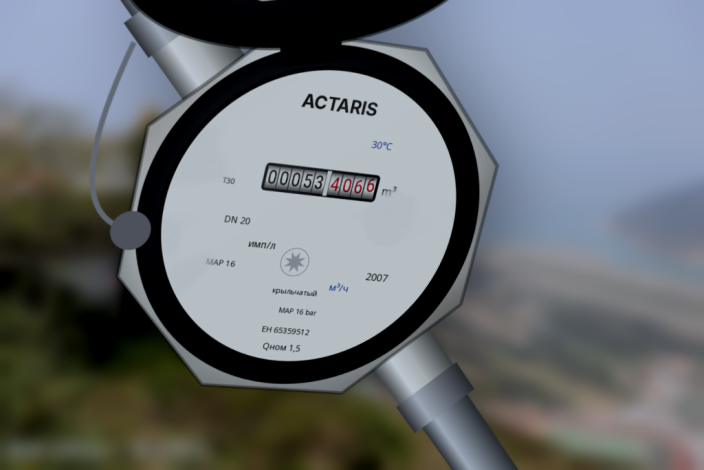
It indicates {"value": 53.4066, "unit": "m³"}
